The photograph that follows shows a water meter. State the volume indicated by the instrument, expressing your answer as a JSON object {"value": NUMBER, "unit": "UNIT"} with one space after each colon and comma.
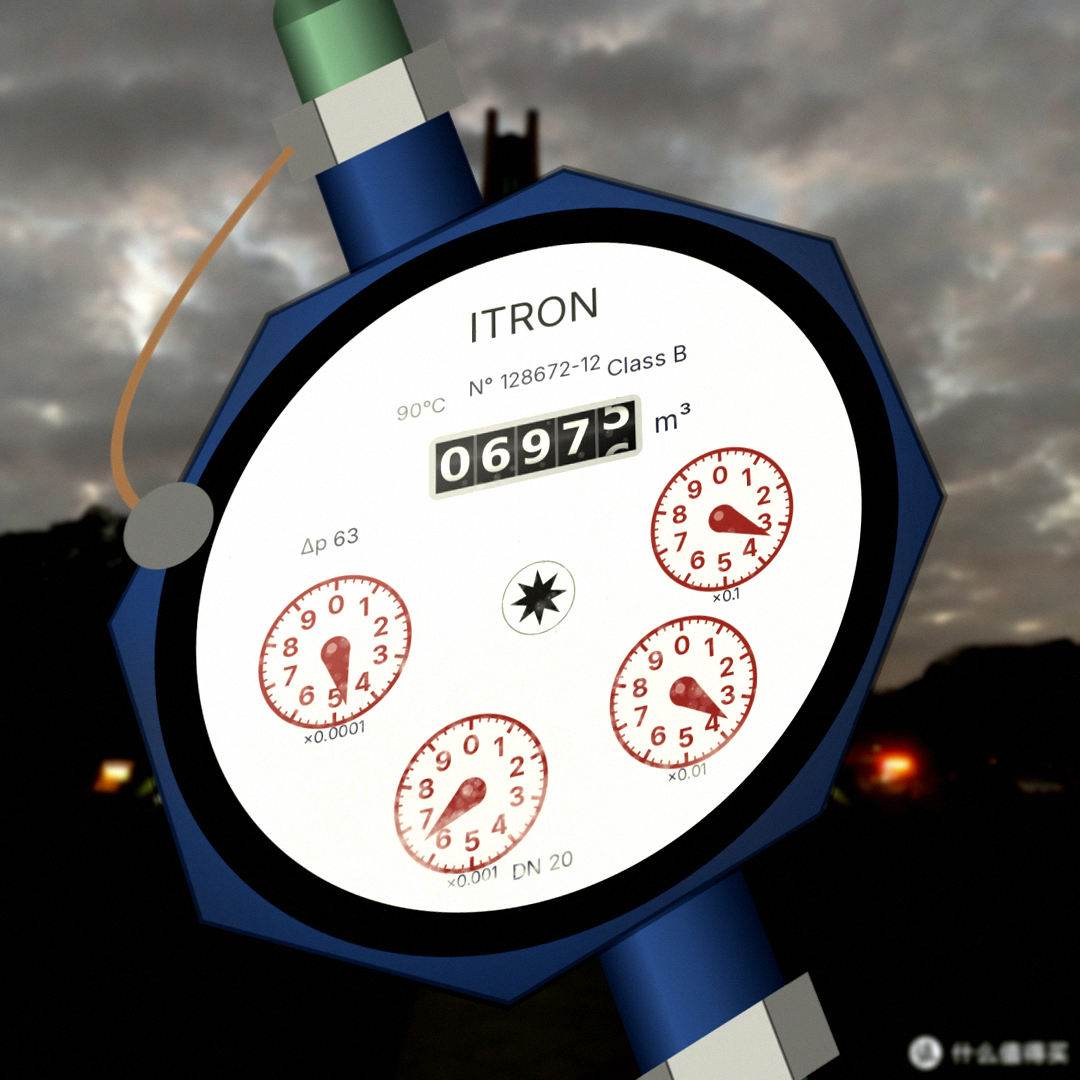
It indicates {"value": 6975.3364, "unit": "m³"}
